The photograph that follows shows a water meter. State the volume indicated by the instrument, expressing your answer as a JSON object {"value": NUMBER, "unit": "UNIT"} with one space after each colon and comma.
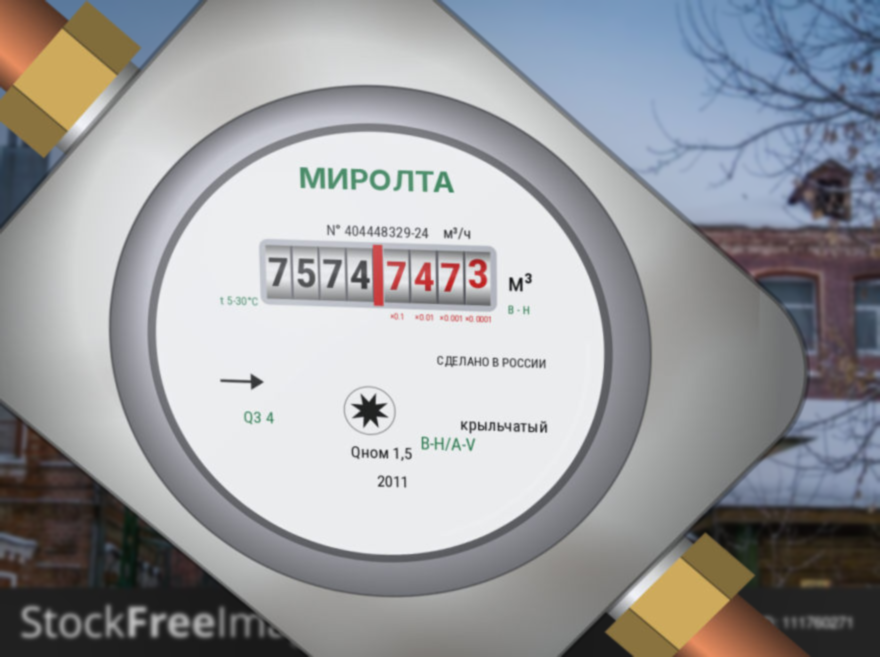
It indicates {"value": 7574.7473, "unit": "m³"}
